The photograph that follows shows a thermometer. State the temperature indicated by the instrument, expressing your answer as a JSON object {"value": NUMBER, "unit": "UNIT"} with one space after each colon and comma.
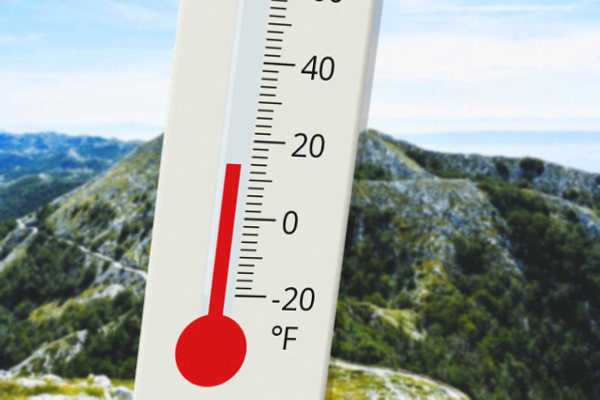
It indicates {"value": 14, "unit": "°F"}
